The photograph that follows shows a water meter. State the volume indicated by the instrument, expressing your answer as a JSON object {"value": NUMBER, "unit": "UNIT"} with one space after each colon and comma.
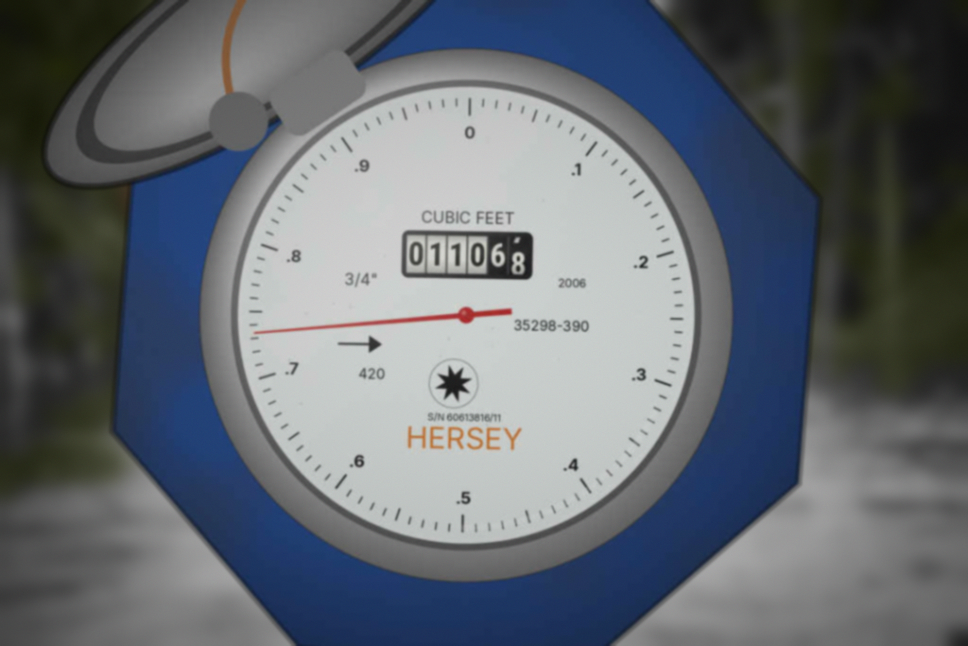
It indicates {"value": 11067.73, "unit": "ft³"}
